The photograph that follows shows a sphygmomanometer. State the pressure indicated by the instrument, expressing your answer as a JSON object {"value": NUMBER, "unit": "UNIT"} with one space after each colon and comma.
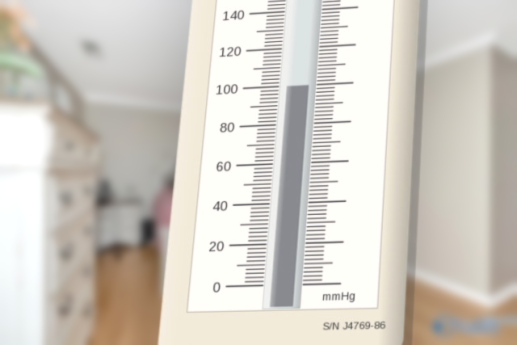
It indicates {"value": 100, "unit": "mmHg"}
